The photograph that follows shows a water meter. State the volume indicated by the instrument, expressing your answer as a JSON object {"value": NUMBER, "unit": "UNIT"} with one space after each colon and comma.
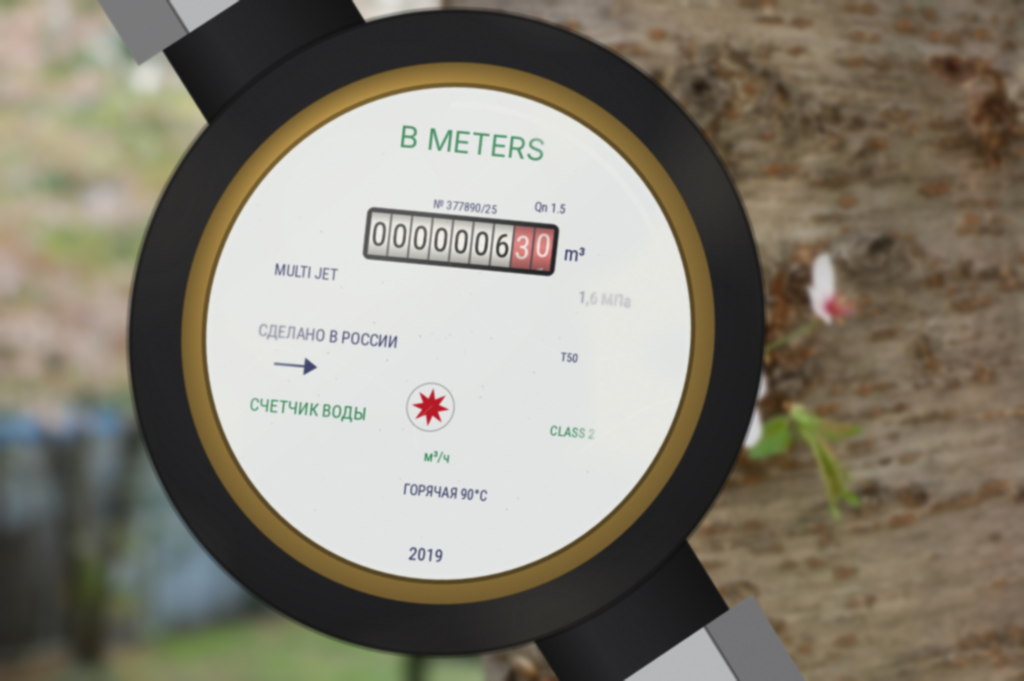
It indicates {"value": 6.30, "unit": "m³"}
